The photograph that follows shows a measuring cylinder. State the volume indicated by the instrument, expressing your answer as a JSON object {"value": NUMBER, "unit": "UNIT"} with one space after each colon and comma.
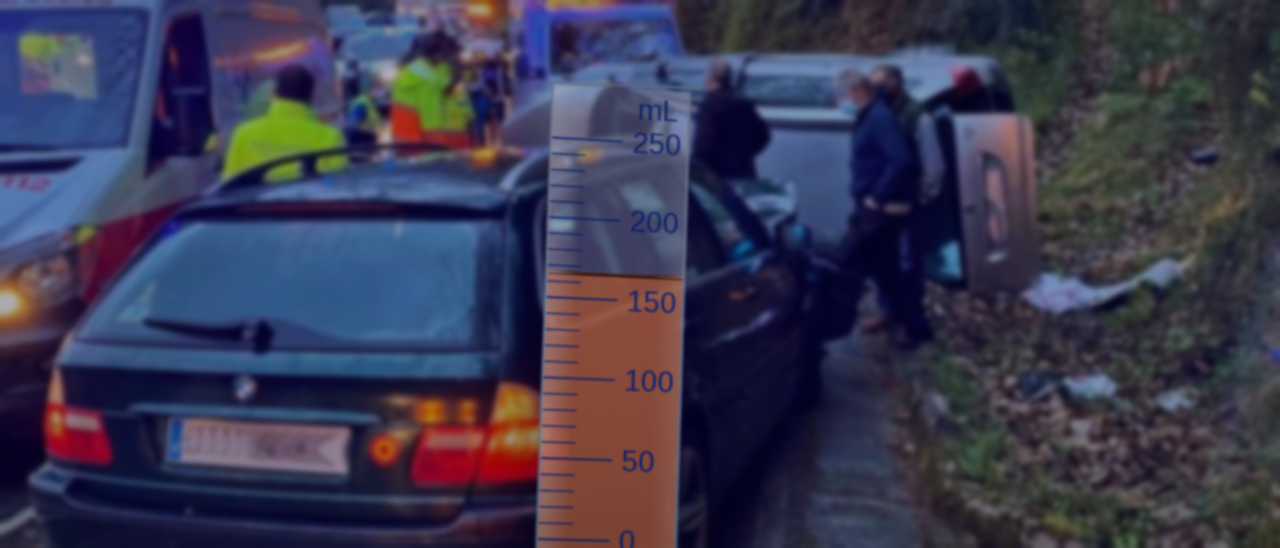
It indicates {"value": 165, "unit": "mL"}
